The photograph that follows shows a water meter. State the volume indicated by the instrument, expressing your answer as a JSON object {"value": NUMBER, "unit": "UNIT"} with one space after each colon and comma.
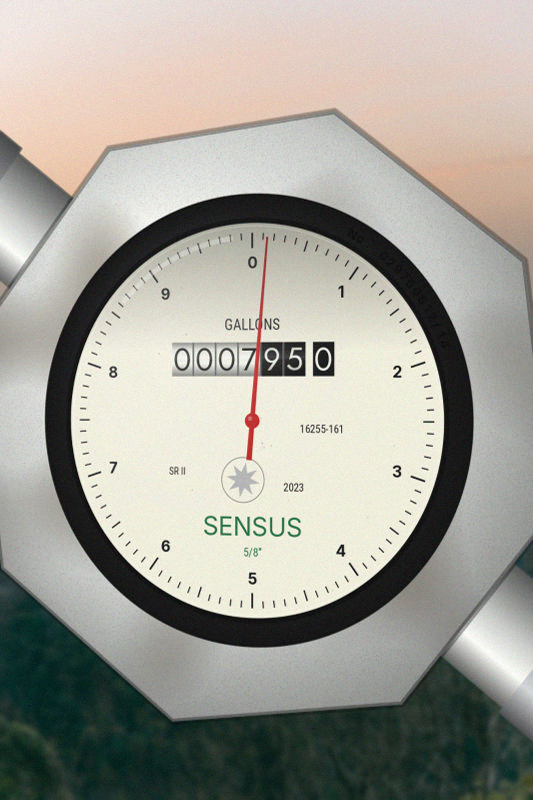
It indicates {"value": 7950.1, "unit": "gal"}
